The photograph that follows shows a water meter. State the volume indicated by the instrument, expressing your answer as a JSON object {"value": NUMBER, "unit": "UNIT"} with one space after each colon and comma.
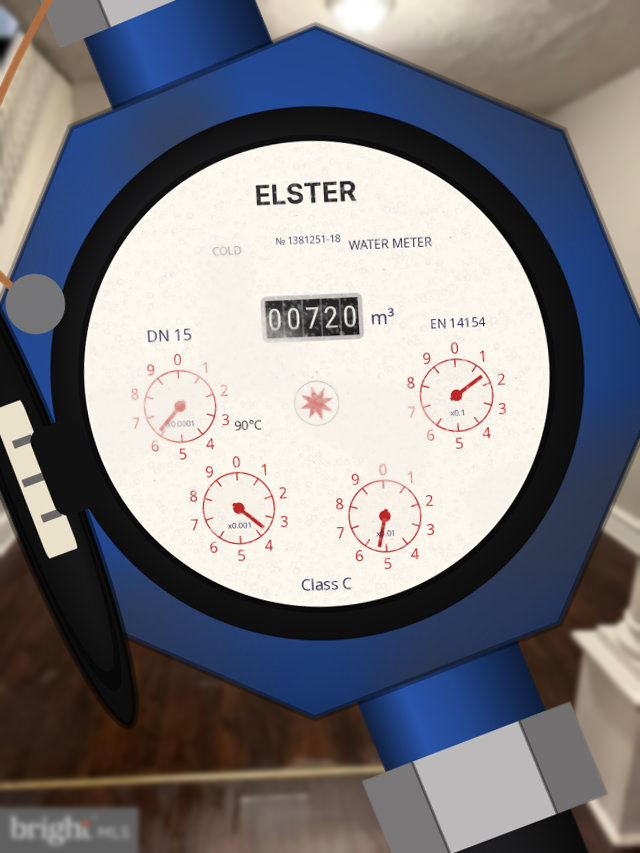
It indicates {"value": 720.1536, "unit": "m³"}
